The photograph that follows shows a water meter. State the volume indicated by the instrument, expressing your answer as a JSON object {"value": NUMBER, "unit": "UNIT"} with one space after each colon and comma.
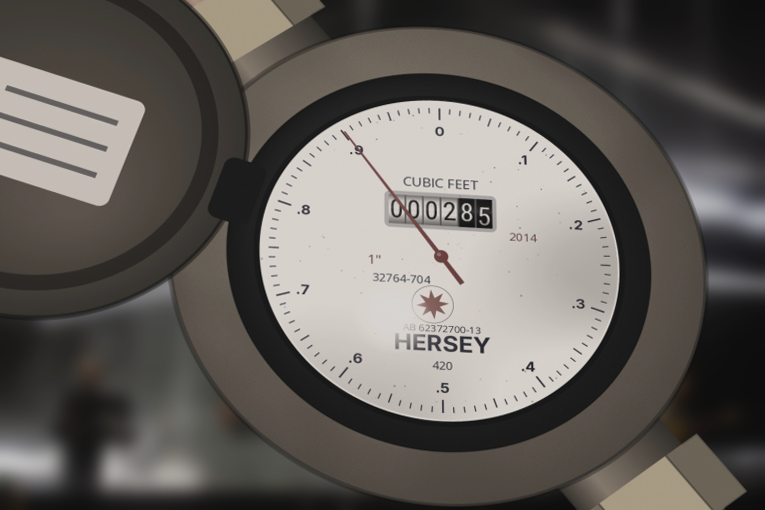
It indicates {"value": 284.90, "unit": "ft³"}
